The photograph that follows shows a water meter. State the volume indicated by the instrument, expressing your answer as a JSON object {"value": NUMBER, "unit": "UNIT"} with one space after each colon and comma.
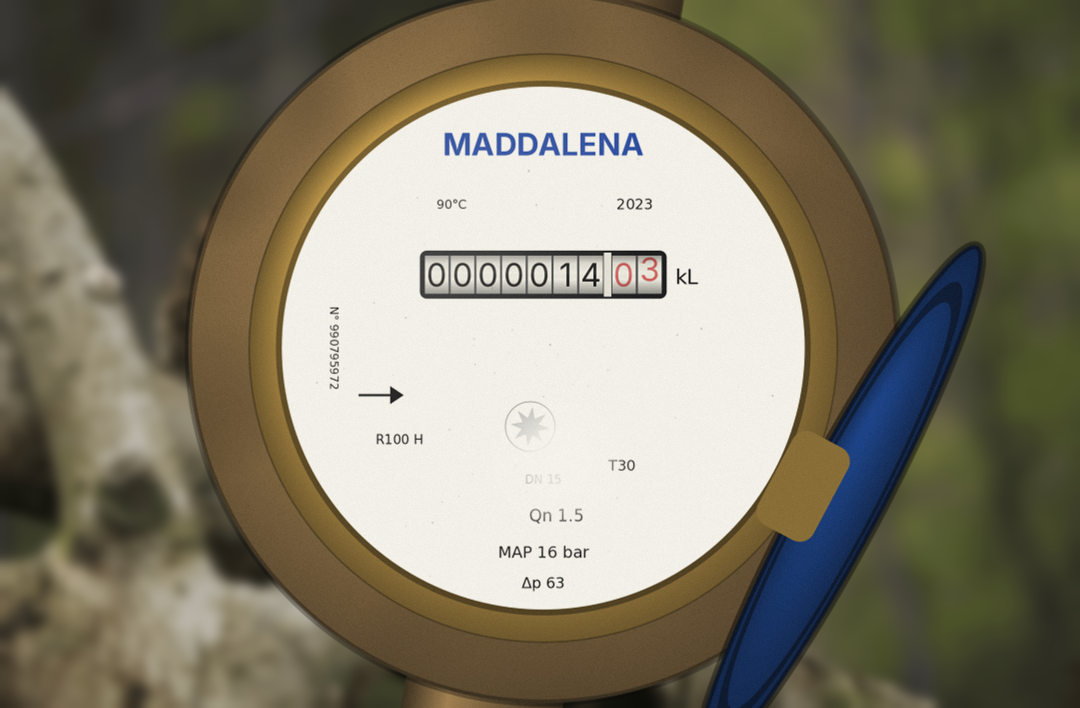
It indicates {"value": 14.03, "unit": "kL"}
